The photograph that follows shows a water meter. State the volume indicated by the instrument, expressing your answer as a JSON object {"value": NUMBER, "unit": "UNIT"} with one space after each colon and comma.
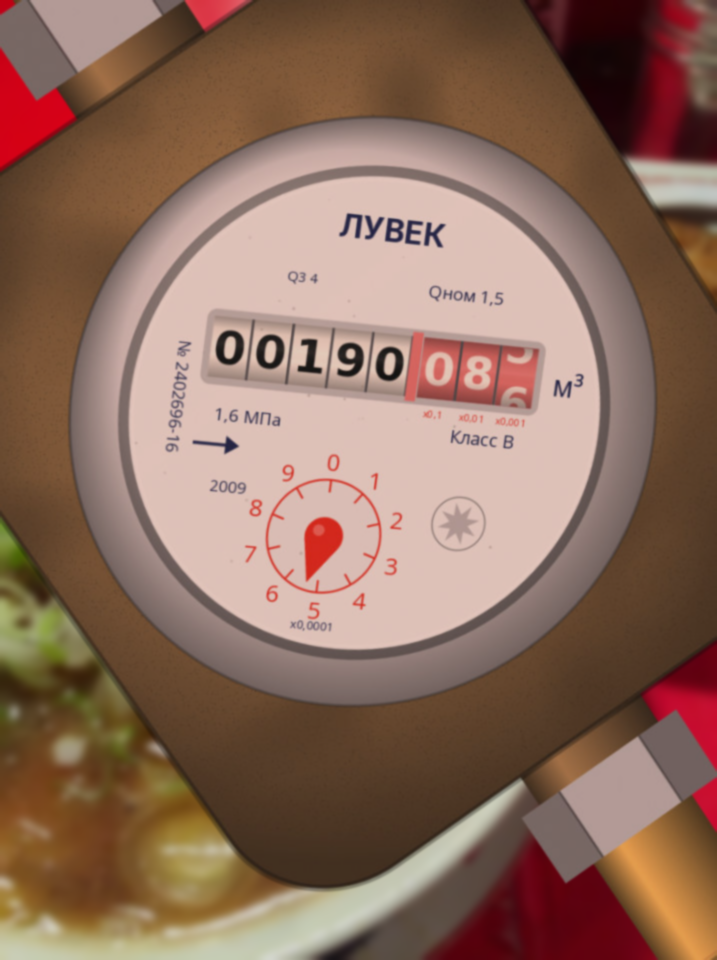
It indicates {"value": 190.0855, "unit": "m³"}
